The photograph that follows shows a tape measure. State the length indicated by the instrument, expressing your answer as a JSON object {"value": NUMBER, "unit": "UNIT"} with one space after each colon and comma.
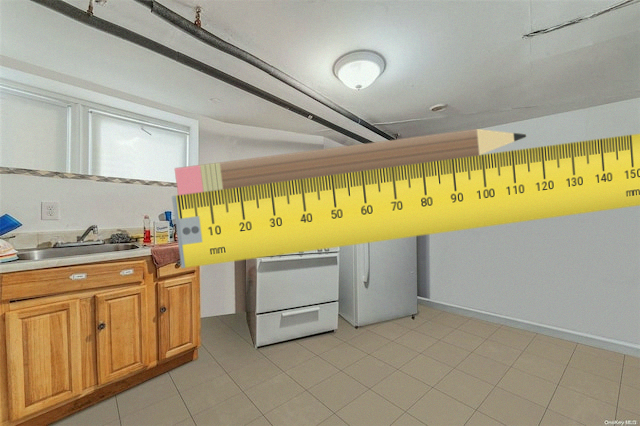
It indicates {"value": 115, "unit": "mm"}
